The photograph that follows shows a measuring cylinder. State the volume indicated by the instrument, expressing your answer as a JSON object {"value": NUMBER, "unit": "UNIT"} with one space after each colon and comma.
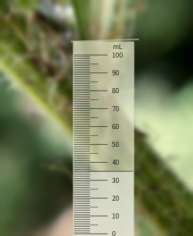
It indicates {"value": 35, "unit": "mL"}
